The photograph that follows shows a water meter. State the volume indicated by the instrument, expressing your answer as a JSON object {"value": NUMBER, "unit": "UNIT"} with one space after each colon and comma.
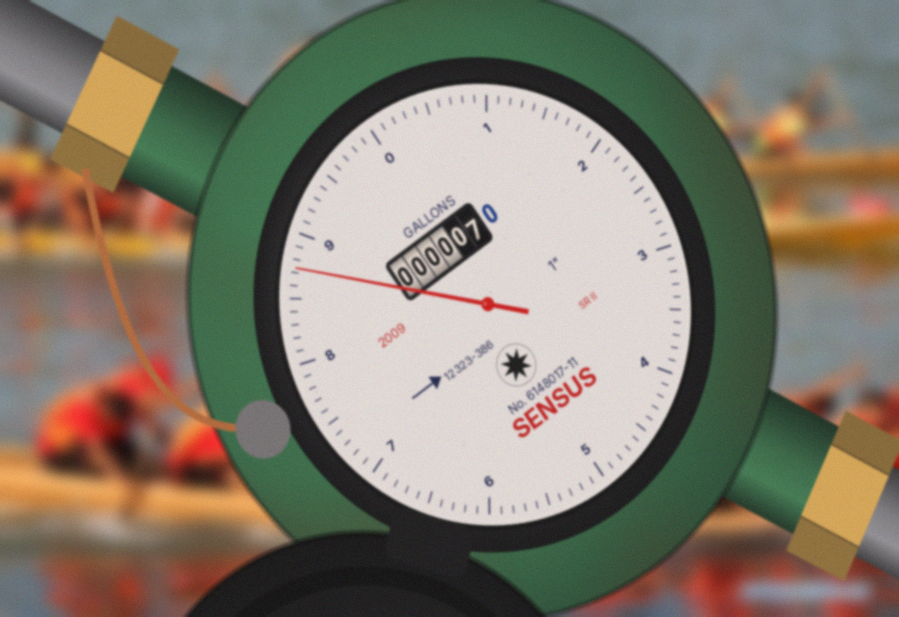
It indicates {"value": 68.7, "unit": "gal"}
